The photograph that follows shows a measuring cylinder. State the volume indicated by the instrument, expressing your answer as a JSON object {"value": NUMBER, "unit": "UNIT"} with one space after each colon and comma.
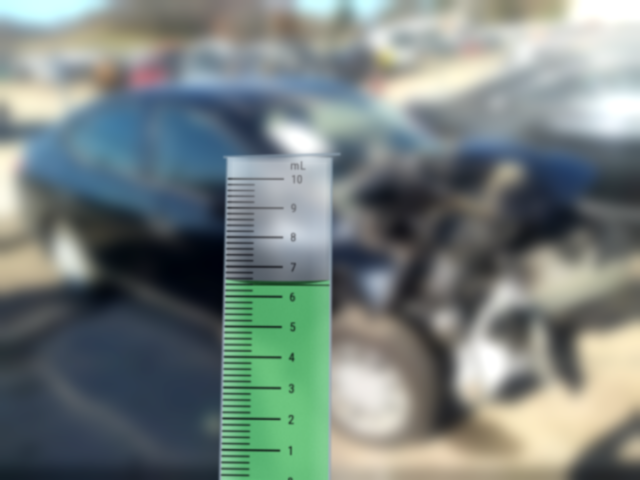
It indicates {"value": 6.4, "unit": "mL"}
